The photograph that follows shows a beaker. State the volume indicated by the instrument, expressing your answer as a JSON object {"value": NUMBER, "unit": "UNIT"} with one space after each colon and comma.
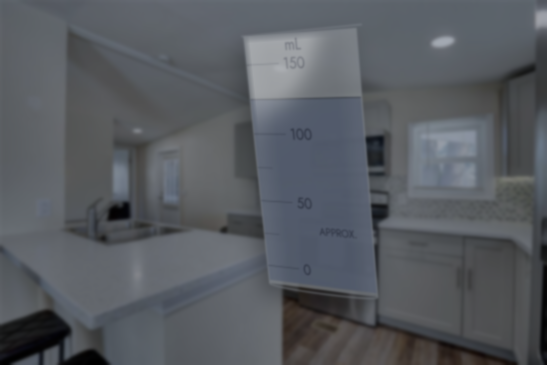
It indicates {"value": 125, "unit": "mL"}
